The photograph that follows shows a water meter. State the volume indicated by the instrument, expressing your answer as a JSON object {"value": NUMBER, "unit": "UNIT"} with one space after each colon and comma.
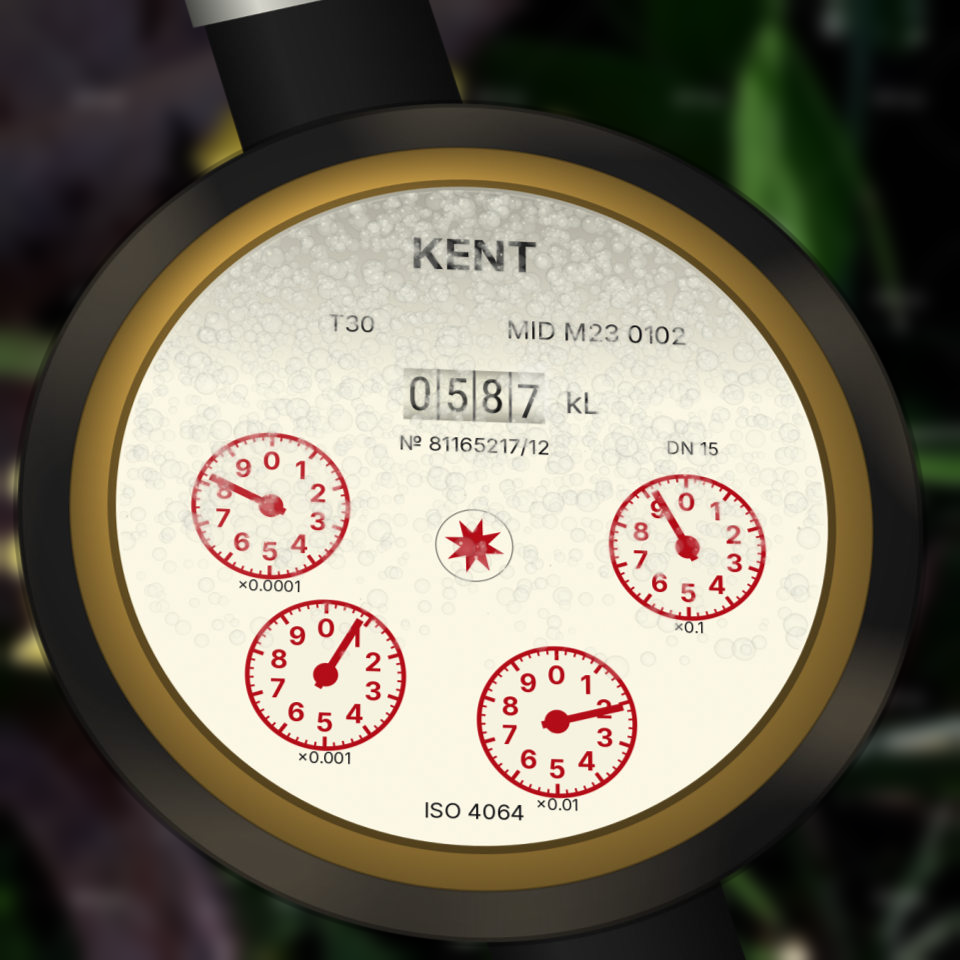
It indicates {"value": 586.9208, "unit": "kL"}
